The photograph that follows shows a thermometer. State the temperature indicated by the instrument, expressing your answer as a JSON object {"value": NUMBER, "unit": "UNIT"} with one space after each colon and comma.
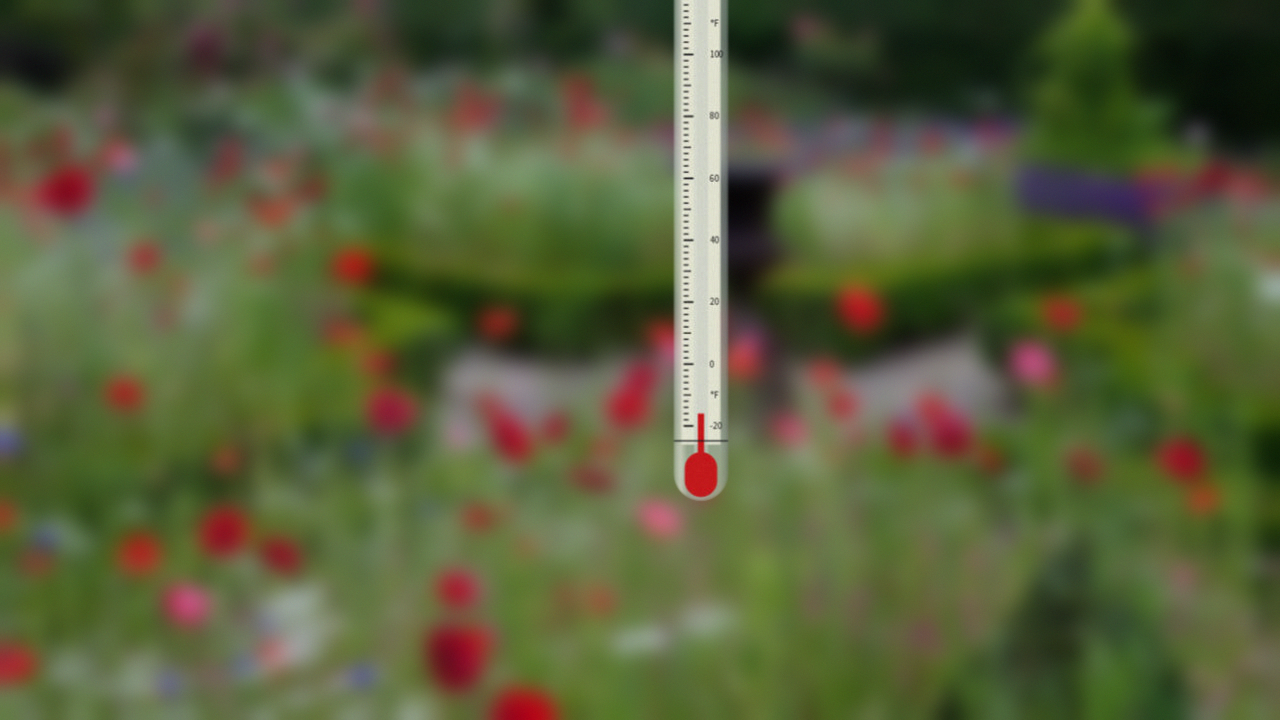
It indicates {"value": -16, "unit": "°F"}
